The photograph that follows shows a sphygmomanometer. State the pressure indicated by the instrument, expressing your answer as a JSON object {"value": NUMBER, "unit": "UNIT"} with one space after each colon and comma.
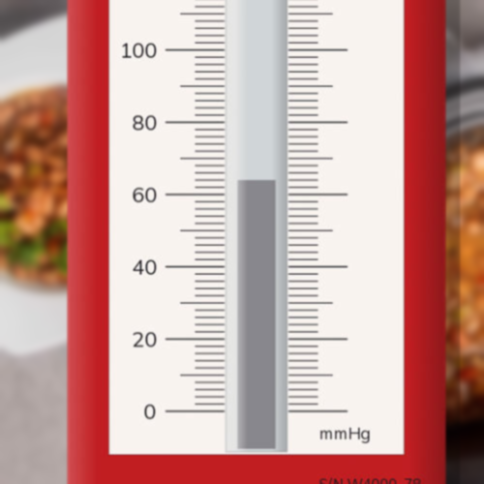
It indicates {"value": 64, "unit": "mmHg"}
